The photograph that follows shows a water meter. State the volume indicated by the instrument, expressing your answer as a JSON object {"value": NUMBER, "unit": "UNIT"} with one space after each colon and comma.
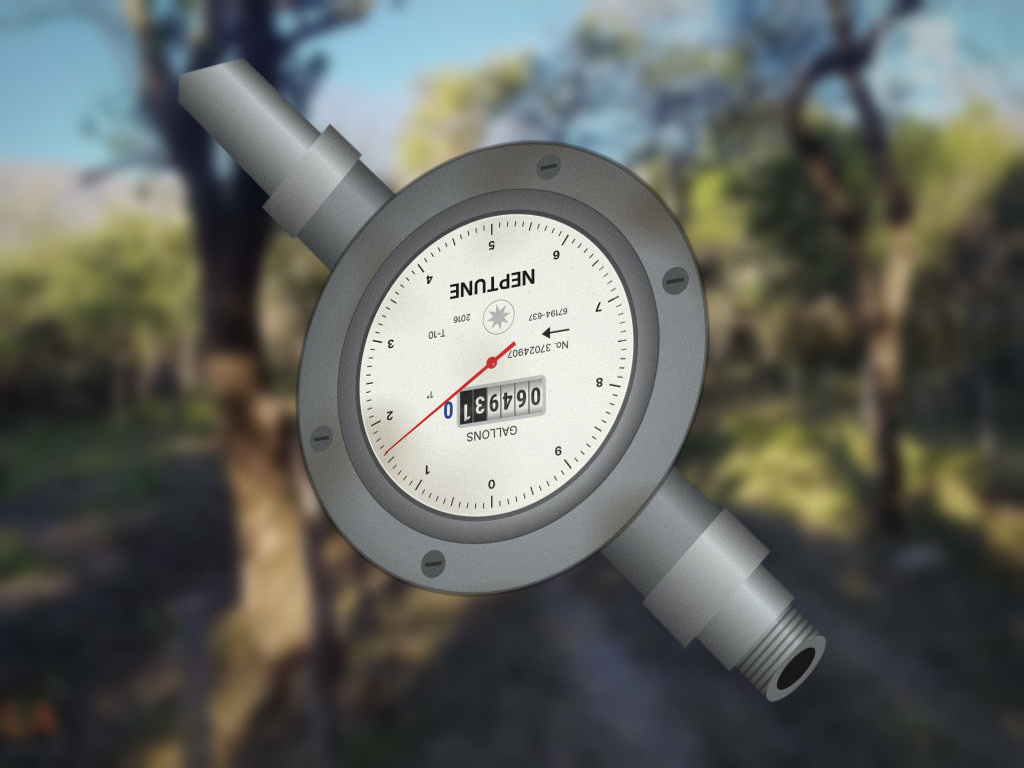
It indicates {"value": 649311.6, "unit": "gal"}
